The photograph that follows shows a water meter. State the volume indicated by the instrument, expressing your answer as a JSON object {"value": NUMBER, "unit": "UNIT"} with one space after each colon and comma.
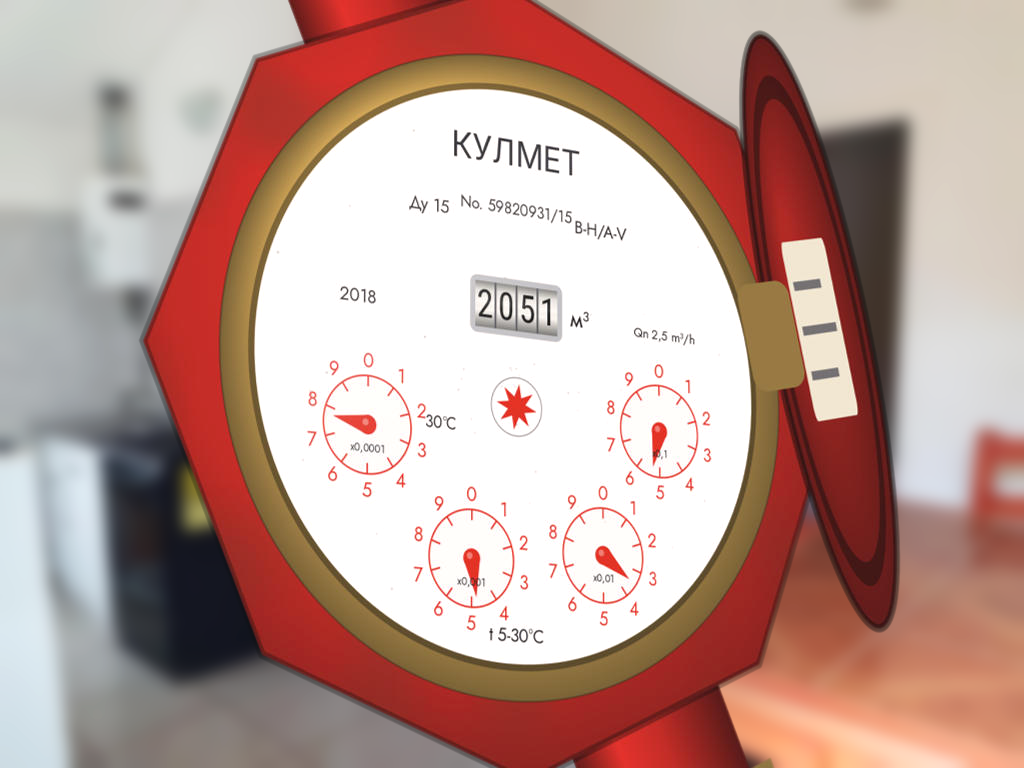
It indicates {"value": 2051.5347, "unit": "m³"}
